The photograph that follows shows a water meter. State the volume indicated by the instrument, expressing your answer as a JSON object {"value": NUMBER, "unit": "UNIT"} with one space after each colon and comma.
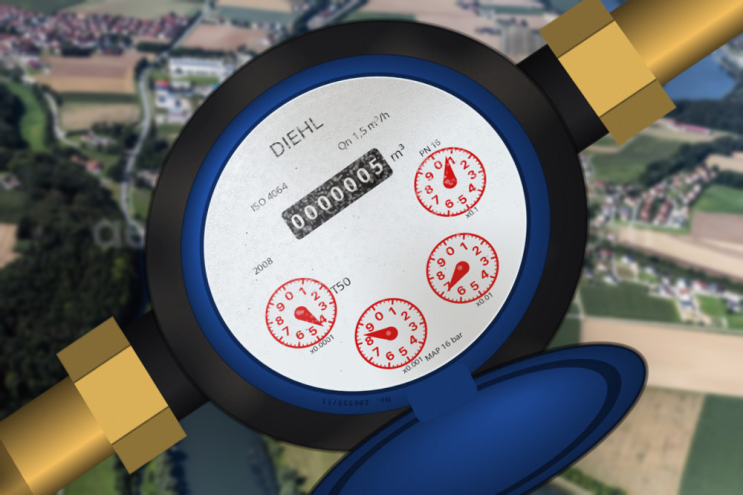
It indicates {"value": 5.0684, "unit": "m³"}
